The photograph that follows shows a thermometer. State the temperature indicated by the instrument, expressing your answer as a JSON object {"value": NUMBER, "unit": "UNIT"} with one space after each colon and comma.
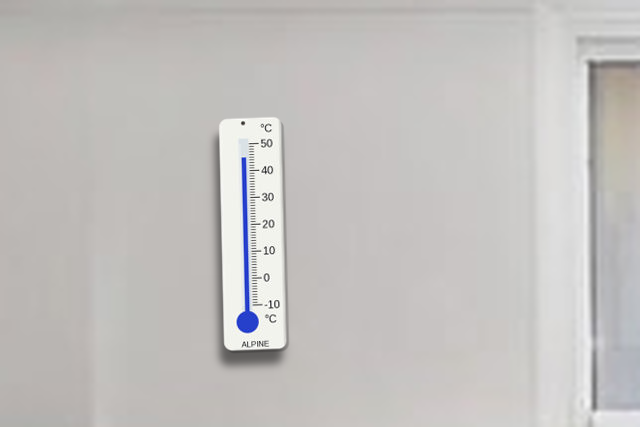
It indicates {"value": 45, "unit": "°C"}
